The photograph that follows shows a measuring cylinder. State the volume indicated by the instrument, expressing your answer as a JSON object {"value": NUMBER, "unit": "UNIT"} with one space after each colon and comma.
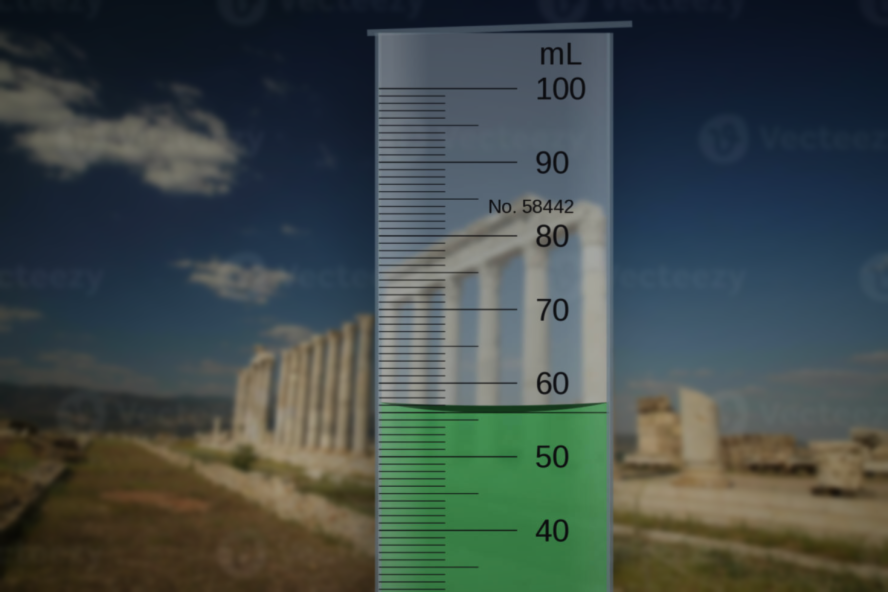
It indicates {"value": 56, "unit": "mL"}
